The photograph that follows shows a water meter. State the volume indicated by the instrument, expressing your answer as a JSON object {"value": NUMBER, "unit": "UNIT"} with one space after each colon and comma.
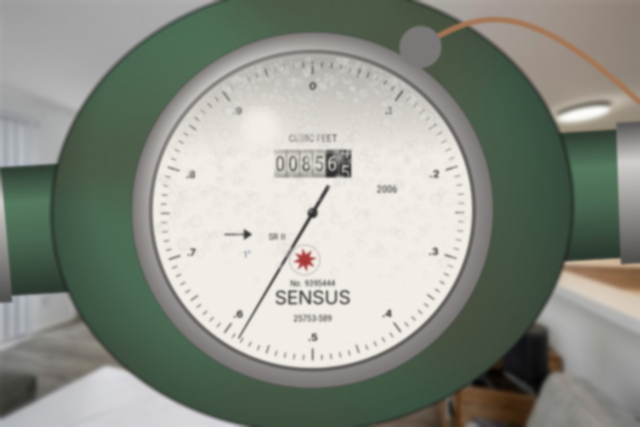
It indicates {"value": 8564.58, "unit": "ft³"}
